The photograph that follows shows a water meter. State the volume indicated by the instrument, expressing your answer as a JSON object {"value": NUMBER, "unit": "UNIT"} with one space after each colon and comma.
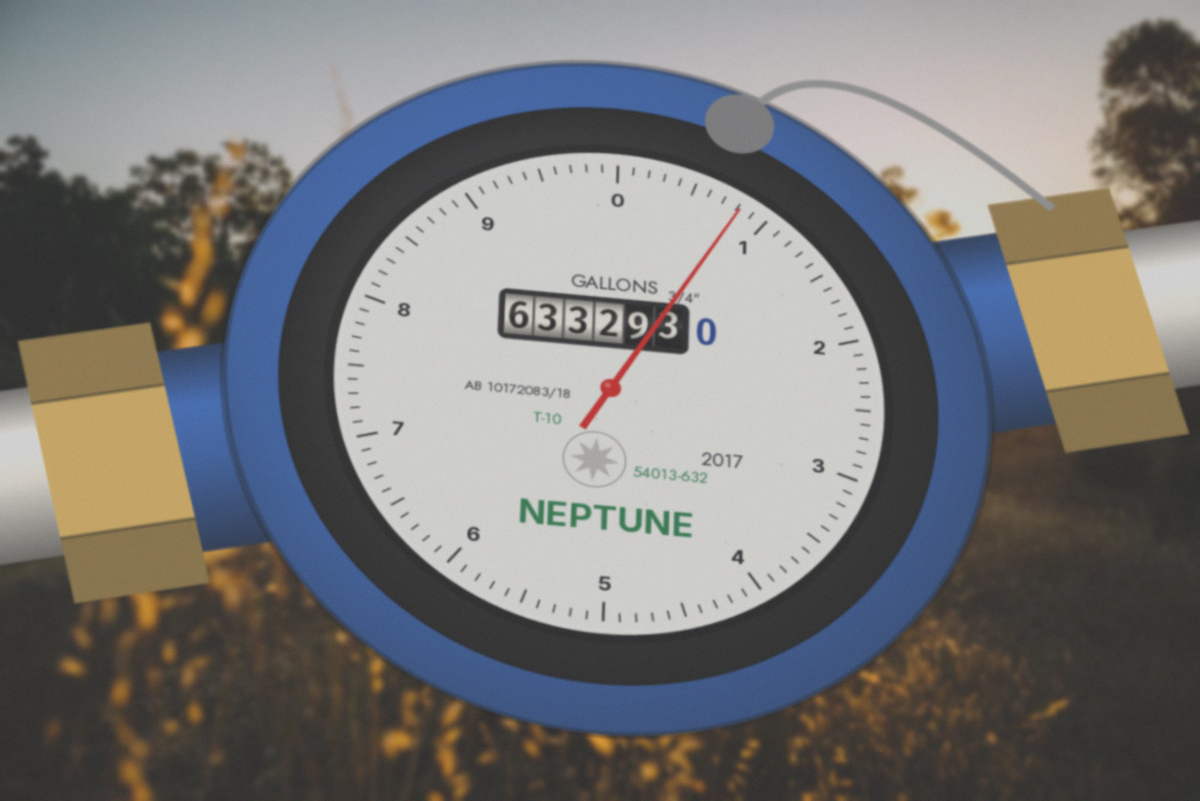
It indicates {"value": 6332930.8, "unit": "gal"}
